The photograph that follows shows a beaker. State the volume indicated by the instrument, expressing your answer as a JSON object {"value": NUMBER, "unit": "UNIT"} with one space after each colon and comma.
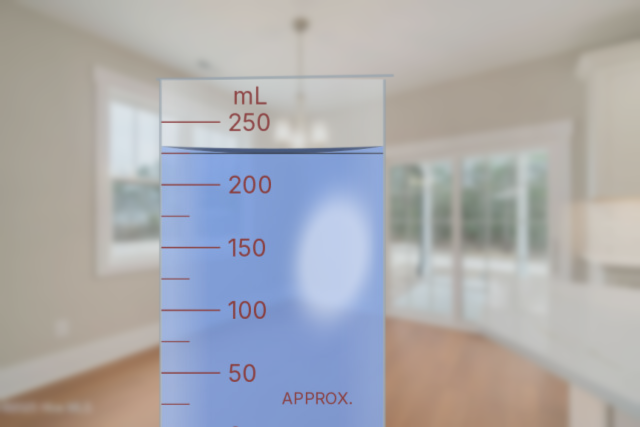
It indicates {"value": 225, "unit": "mL"}
